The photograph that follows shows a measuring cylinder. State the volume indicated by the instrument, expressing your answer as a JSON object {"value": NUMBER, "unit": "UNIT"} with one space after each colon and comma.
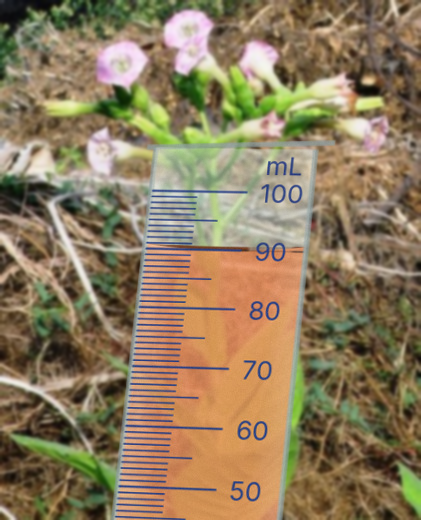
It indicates {"value": 90, "unit": "mL"}
